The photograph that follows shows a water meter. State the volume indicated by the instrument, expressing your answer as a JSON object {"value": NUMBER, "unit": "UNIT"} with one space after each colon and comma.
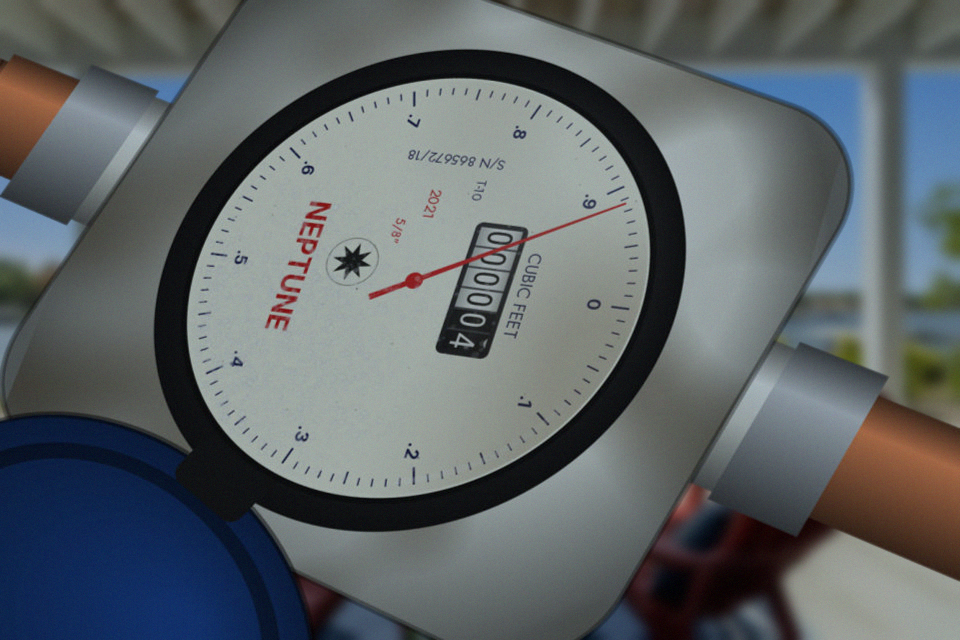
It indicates {"value": 3.91, "unit": "ft³"}
